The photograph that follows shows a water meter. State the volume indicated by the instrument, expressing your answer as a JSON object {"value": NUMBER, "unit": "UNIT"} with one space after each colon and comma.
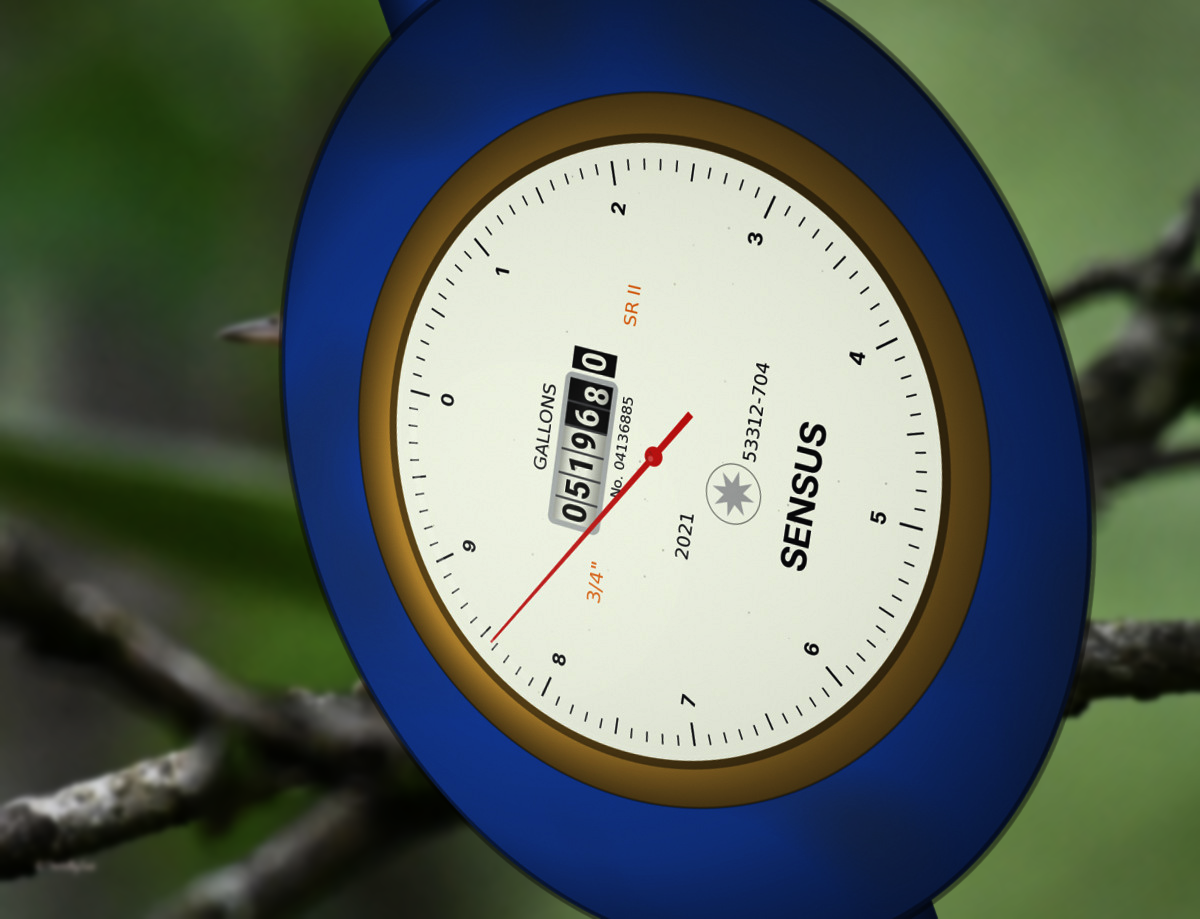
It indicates {"value": 519678.4, "unit": "gal"}
